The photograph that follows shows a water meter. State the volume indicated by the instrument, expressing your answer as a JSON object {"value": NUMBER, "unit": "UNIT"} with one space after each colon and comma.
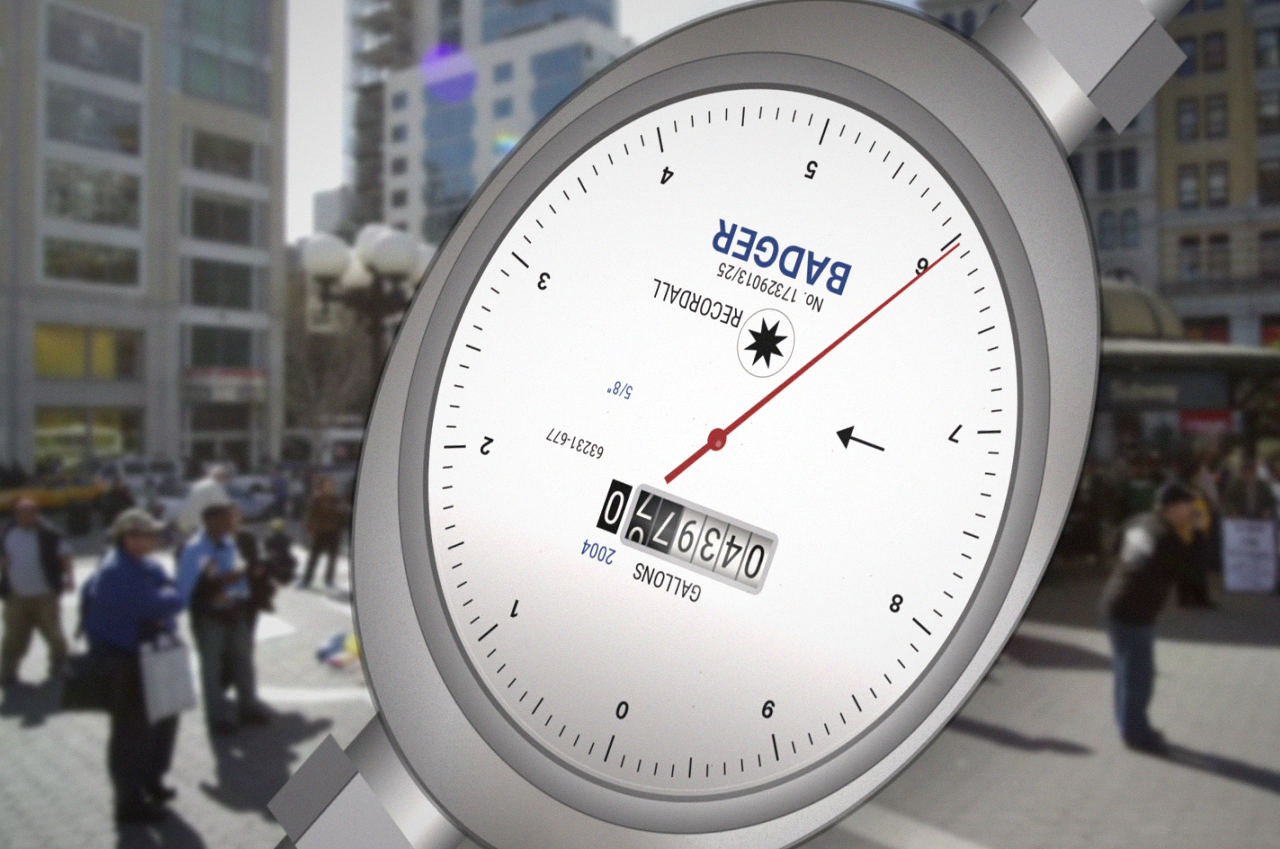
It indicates {"value": 439766.0, "unit": "gal"}
